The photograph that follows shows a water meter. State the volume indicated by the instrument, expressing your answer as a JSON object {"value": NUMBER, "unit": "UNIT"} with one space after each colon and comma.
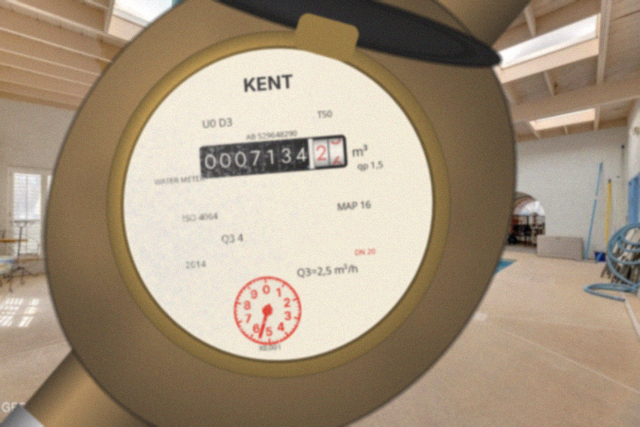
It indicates {"value": 7134.255, "unit": "m³"}
